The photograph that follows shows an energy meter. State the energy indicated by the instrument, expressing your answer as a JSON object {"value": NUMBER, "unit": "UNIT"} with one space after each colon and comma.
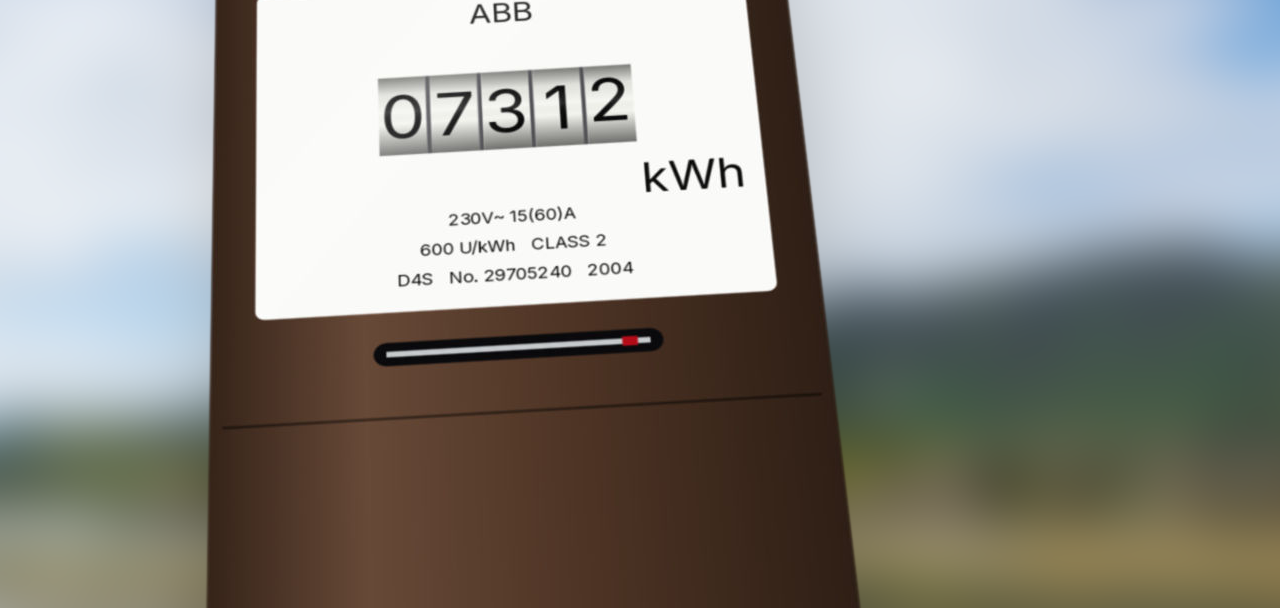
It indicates {"value": 7312, "unit": "kWh"}
